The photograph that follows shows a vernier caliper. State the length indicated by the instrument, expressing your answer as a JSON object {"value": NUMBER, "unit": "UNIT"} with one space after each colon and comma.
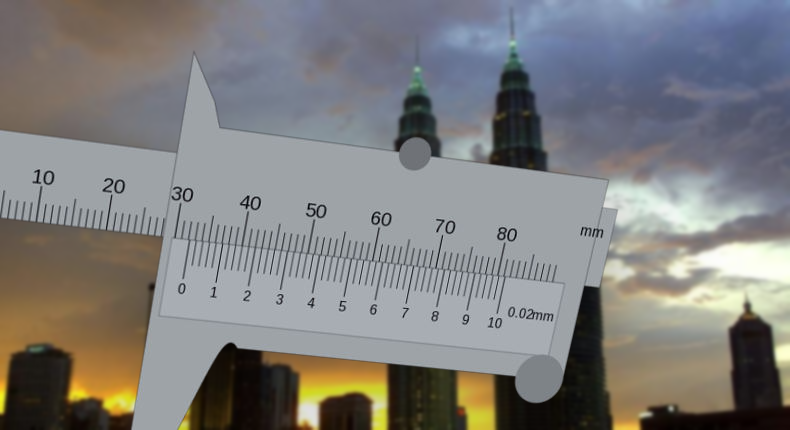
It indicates {"value": 32.2, "unit": "mm"}
